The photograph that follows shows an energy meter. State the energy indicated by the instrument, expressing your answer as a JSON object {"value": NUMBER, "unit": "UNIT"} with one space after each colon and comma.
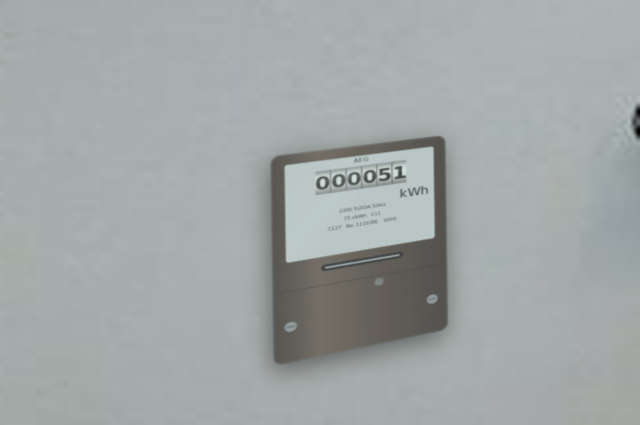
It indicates {"value": 51, "unit": "kWh"}
